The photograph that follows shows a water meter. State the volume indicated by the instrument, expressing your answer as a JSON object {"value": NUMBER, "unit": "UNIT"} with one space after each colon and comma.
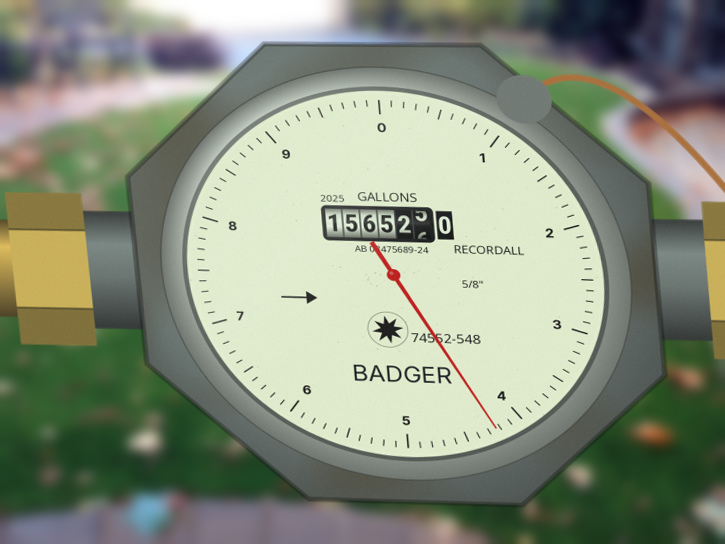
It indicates {"value": 1565254.2, "unit": "gal"}
